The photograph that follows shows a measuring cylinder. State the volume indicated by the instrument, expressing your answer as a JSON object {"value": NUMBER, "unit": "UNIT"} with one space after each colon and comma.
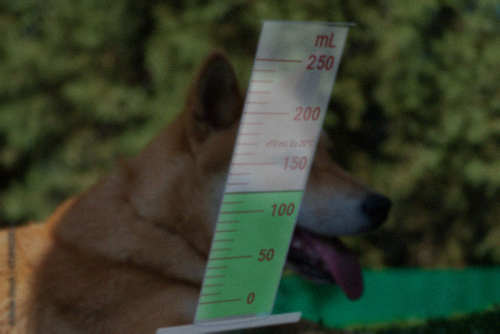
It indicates {"value": 120, "unit": "mL"}
